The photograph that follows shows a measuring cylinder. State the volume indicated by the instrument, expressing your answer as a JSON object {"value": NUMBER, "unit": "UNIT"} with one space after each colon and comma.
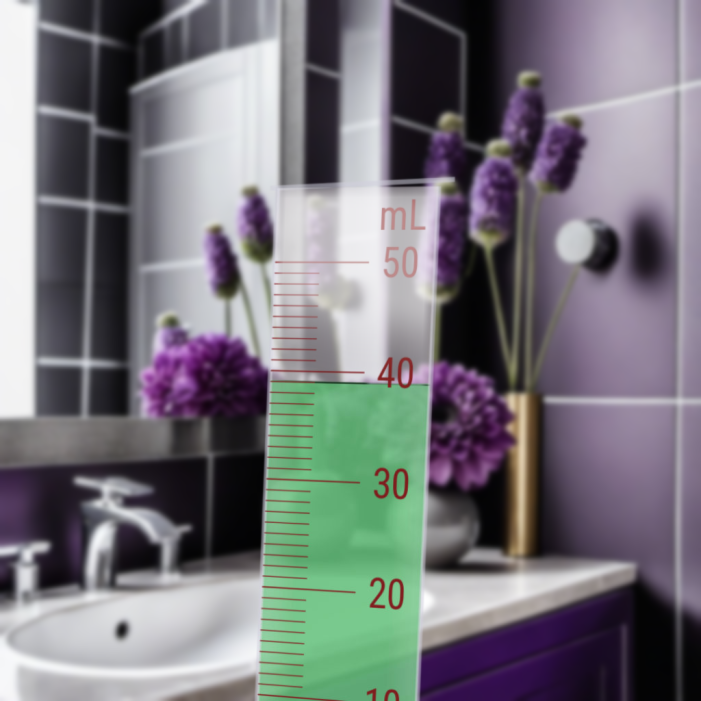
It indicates {"value": 39, "unit": "mL"}
